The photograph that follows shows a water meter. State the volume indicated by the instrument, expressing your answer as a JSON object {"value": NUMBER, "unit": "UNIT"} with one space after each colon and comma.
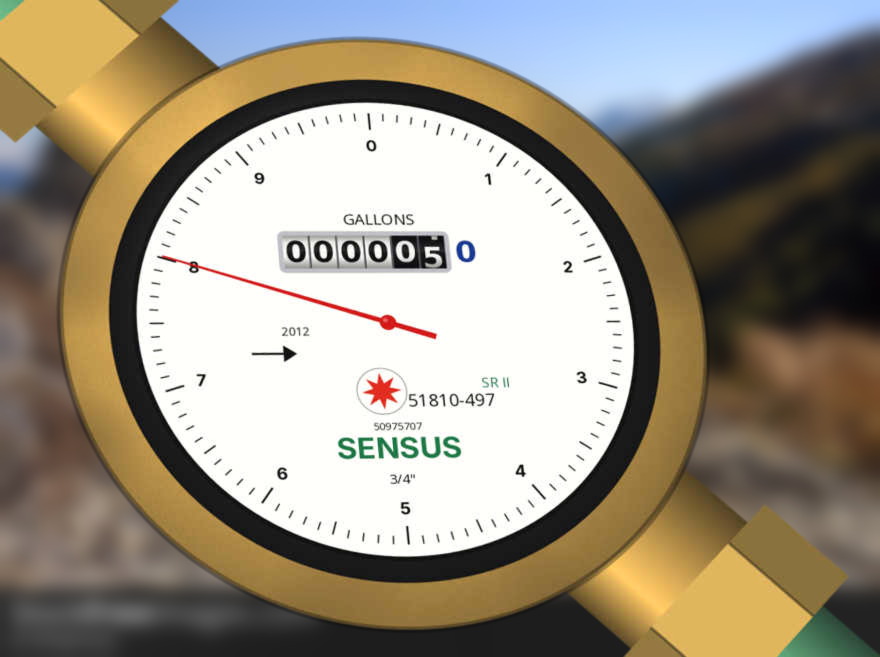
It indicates {"value": 48.0, "unit": "gal"}
